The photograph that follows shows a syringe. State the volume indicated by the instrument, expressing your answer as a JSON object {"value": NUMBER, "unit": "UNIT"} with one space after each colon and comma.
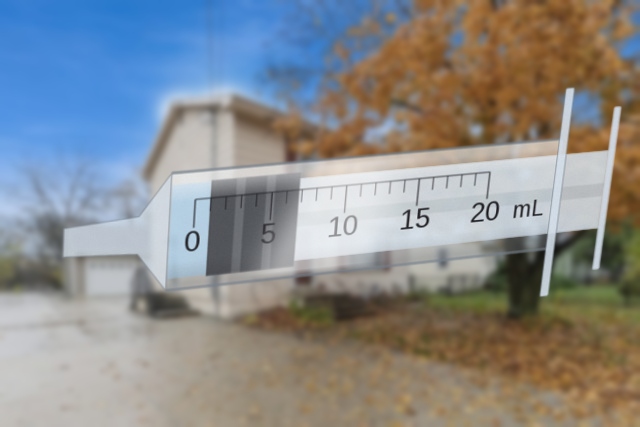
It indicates {"value": 1, "unit": "mL"}
